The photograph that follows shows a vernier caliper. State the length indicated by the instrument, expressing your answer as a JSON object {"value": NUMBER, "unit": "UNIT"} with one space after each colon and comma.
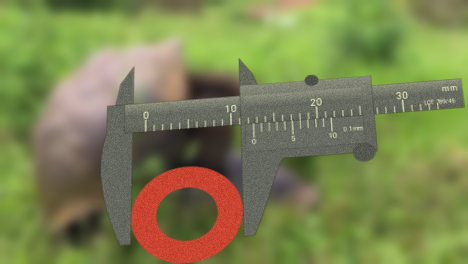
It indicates {"value": 12.6, "unit": "mm"}
